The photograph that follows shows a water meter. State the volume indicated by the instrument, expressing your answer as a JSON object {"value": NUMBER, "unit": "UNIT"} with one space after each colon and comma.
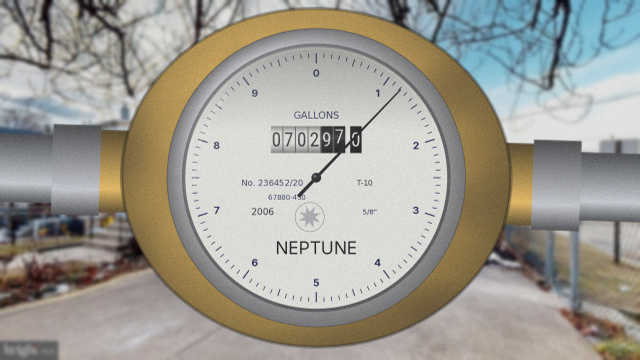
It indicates {"value": 702971.2, "unit": "gal"}
